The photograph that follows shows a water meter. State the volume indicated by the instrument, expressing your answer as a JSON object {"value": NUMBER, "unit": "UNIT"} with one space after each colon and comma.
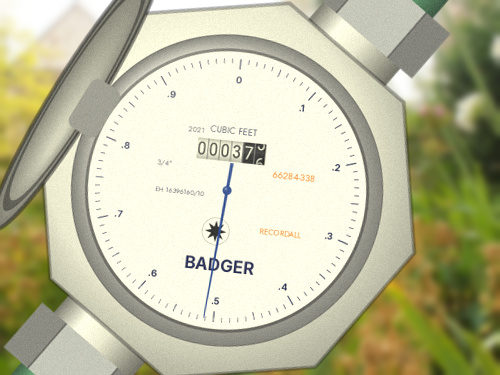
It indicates {"value": 375.51, "unit": "ft³"}
